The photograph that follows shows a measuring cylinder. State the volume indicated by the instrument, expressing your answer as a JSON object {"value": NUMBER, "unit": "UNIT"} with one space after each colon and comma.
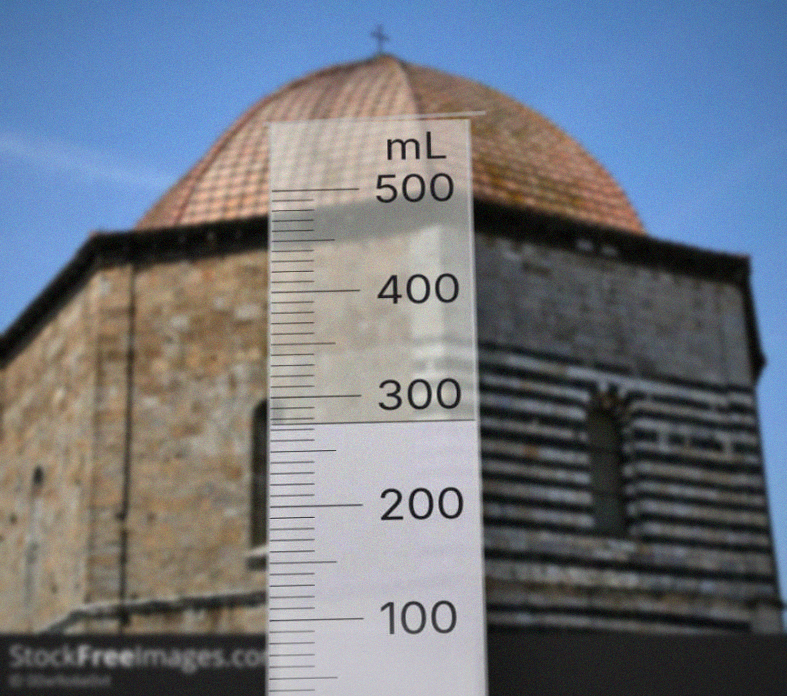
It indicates {"value": 275, "unit": "mL"}
